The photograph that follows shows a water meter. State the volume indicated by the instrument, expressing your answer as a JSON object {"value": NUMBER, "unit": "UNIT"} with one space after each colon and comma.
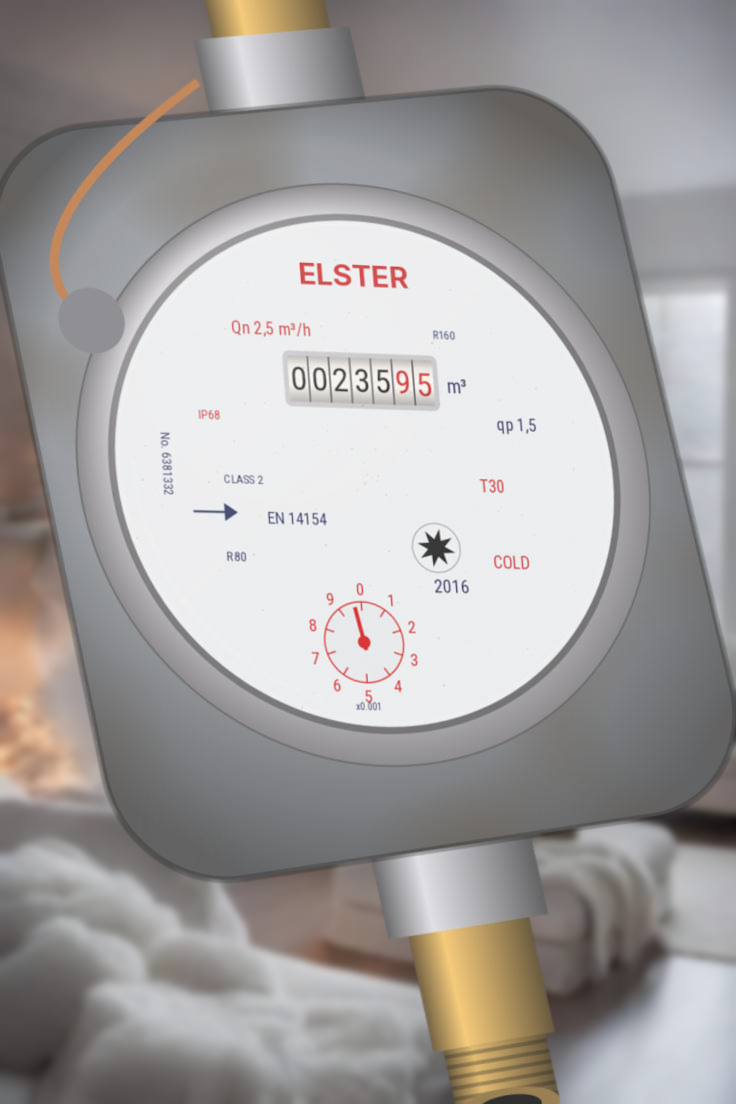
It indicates {"value": 235.949, "unit": "m³"}
